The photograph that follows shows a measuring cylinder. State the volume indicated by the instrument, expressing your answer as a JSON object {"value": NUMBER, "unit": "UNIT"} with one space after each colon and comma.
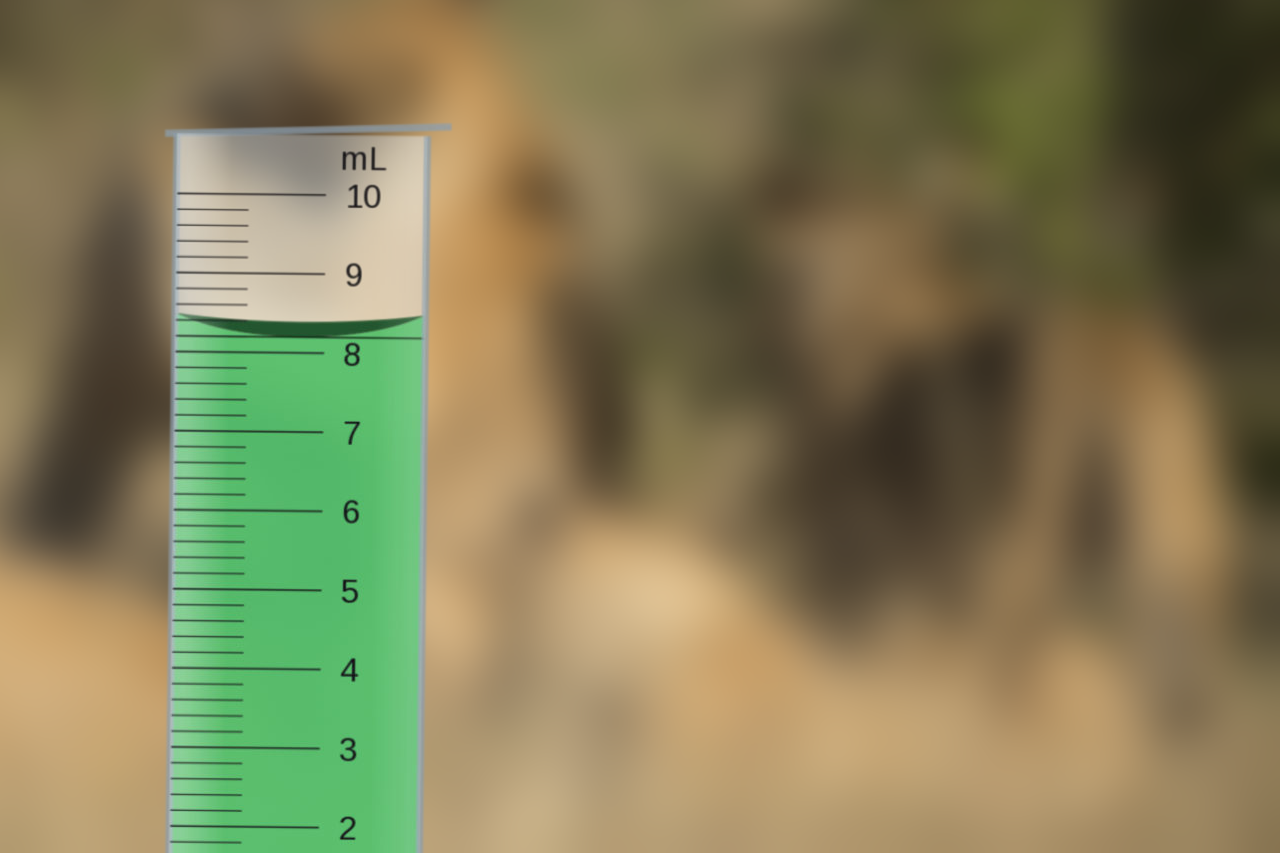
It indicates {"value": 8.2, "unit": "mL"}
